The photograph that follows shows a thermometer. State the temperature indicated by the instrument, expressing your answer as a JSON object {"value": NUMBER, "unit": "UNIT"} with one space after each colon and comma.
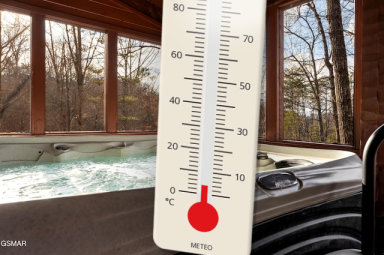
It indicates {"value": 4, "unit": "°C"}
